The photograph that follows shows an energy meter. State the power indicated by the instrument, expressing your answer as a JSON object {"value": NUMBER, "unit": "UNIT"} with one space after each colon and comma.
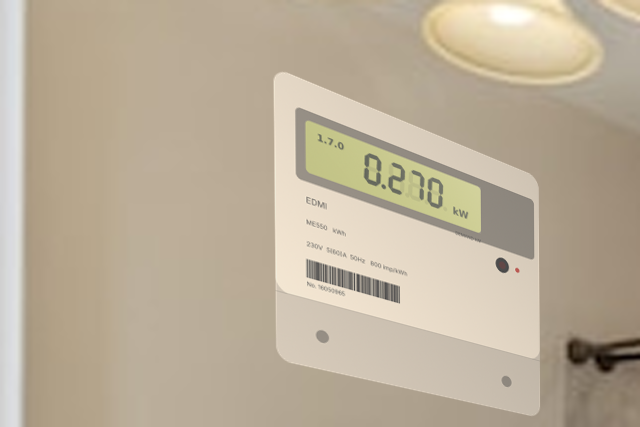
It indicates {"value": 0.270, "unit": "kW"}
